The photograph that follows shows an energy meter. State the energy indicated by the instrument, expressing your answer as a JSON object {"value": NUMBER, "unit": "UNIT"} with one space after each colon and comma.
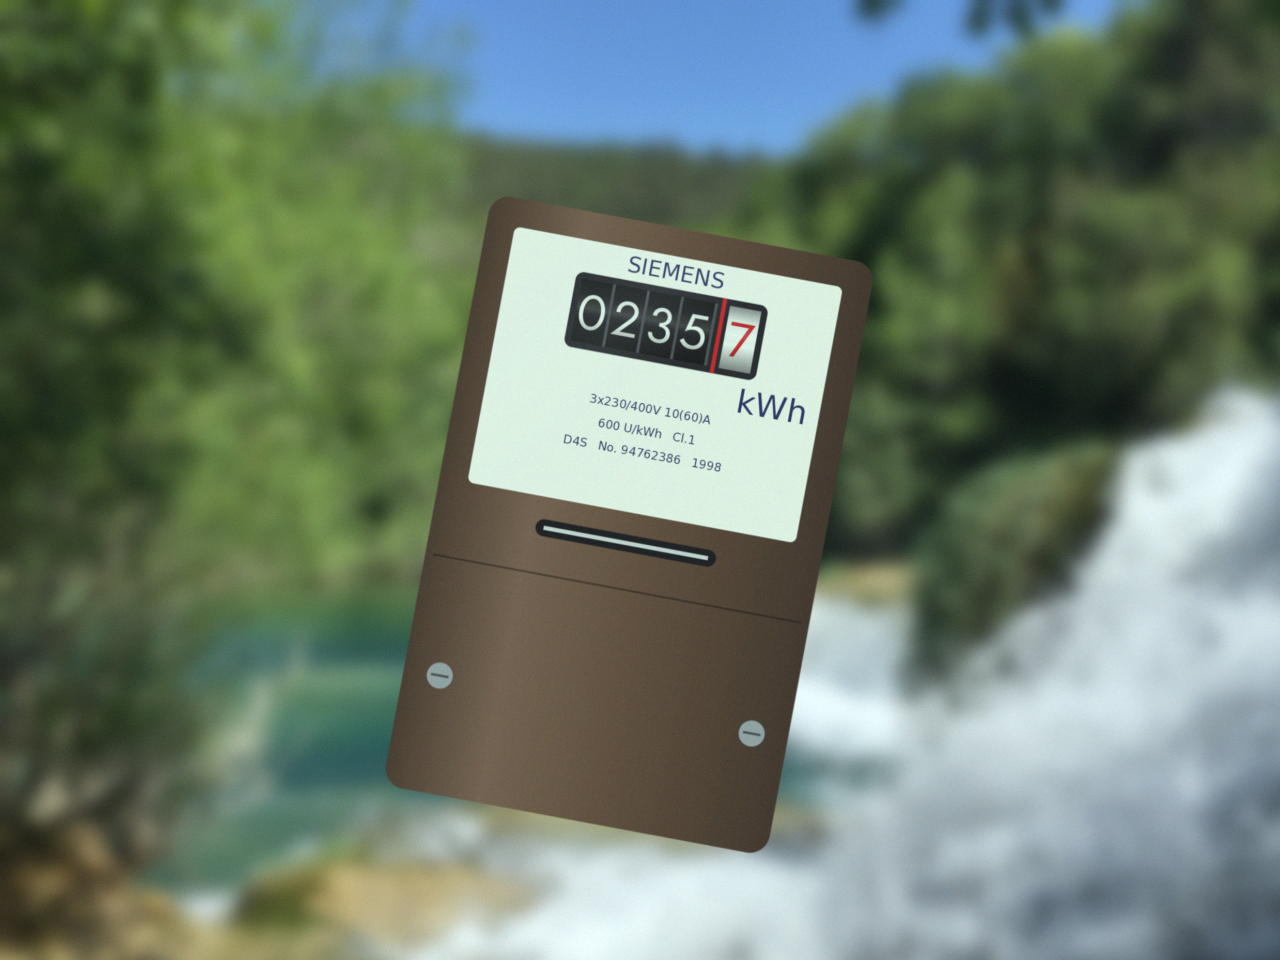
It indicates {"value": 235.7, "unit": "kWh"}
